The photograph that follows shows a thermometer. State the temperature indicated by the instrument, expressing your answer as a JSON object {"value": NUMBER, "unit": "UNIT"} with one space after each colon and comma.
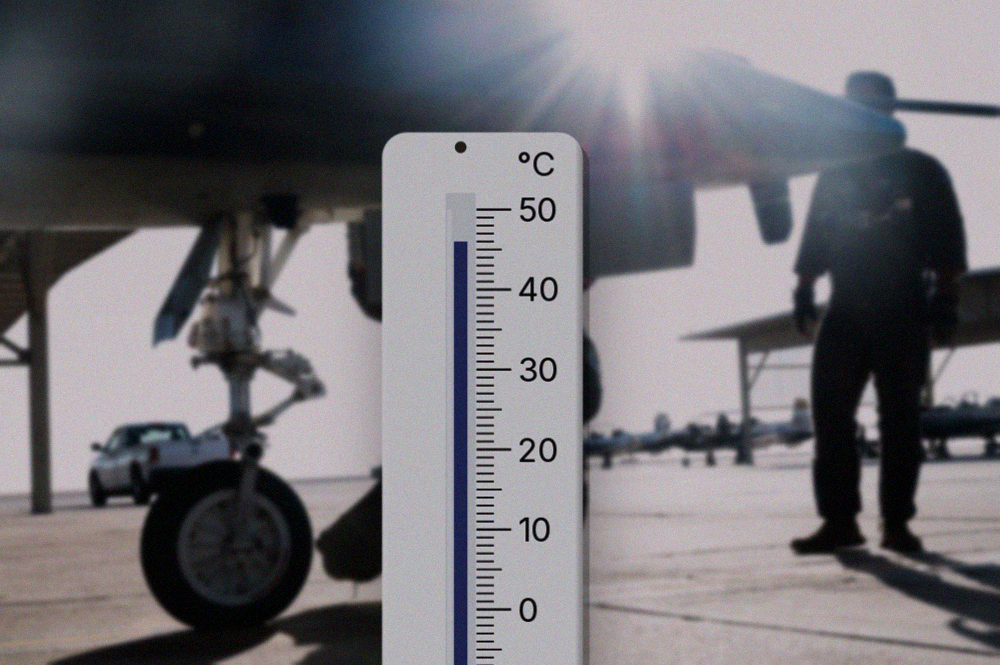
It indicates {"value": 46, "unit": "°C"}
